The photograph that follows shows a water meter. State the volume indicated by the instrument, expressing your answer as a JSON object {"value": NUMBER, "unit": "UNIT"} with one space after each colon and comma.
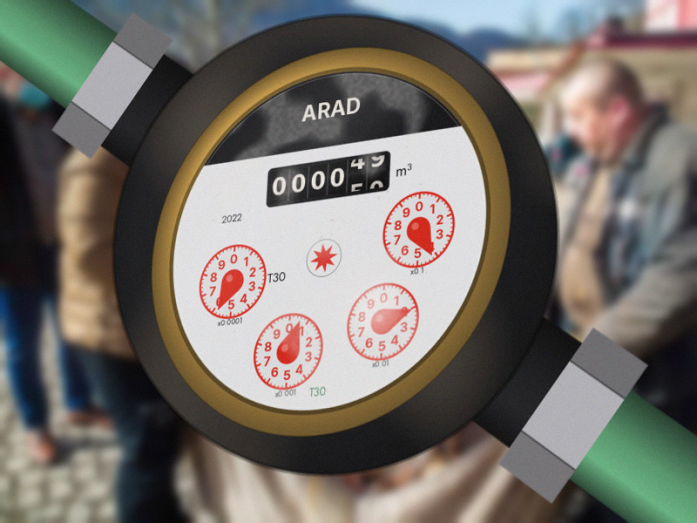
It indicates {"value": 49.4205, "unit": "m³"}
